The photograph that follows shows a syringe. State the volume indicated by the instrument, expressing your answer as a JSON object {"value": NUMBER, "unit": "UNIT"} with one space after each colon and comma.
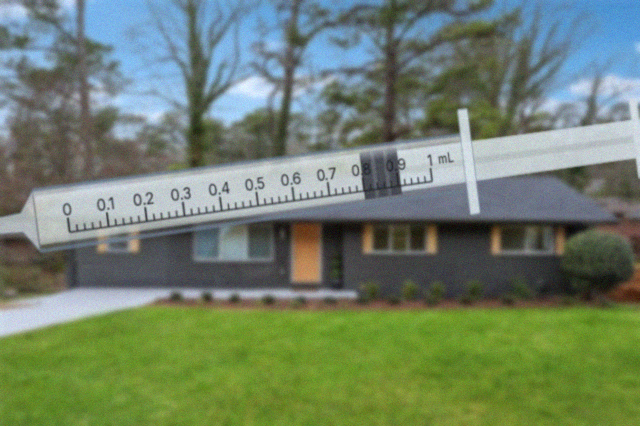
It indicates {"value": 0.8, "unit": "mL"}
